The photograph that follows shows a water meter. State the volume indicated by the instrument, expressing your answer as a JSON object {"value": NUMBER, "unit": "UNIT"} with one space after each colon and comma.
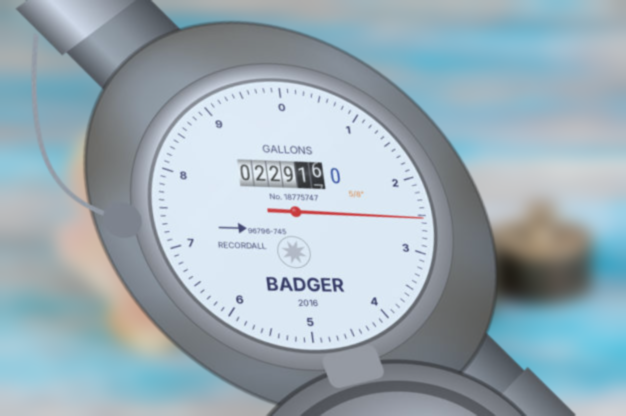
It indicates {"value": 229162.5, "unit": "gal"}
